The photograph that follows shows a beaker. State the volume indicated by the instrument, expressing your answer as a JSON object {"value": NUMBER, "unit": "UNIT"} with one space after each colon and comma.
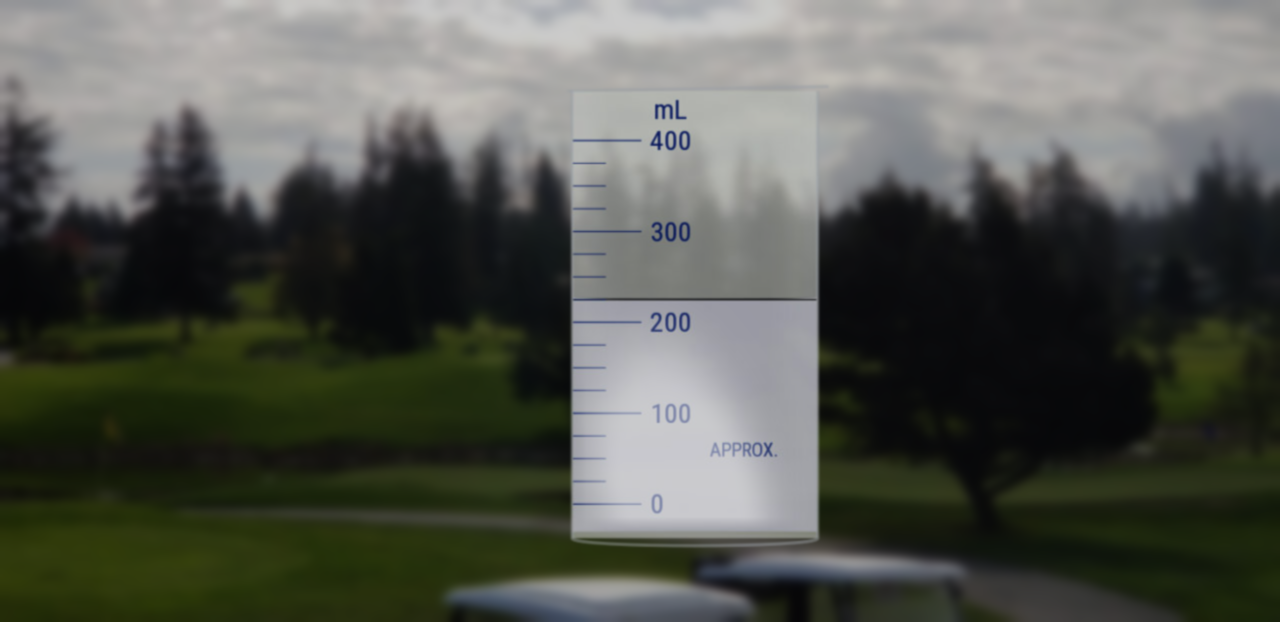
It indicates {"value": 225, "unit": "mL"}
